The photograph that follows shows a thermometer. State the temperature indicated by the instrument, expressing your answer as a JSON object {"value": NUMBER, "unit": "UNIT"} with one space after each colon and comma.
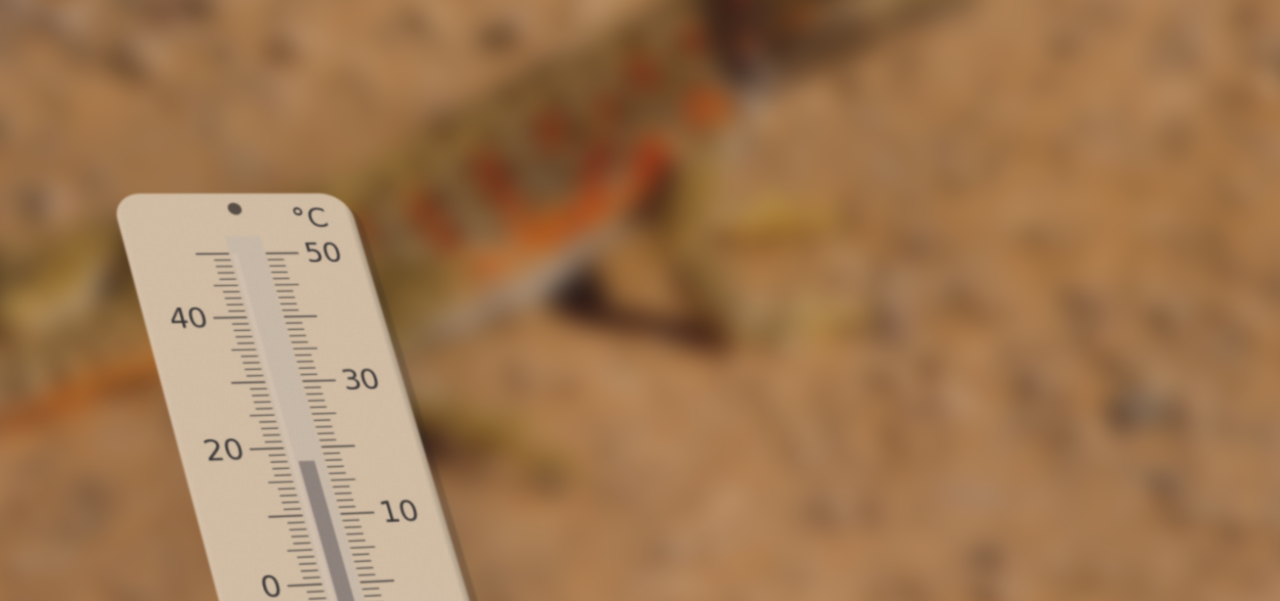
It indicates {"value": 18, "unit": "°C"}
